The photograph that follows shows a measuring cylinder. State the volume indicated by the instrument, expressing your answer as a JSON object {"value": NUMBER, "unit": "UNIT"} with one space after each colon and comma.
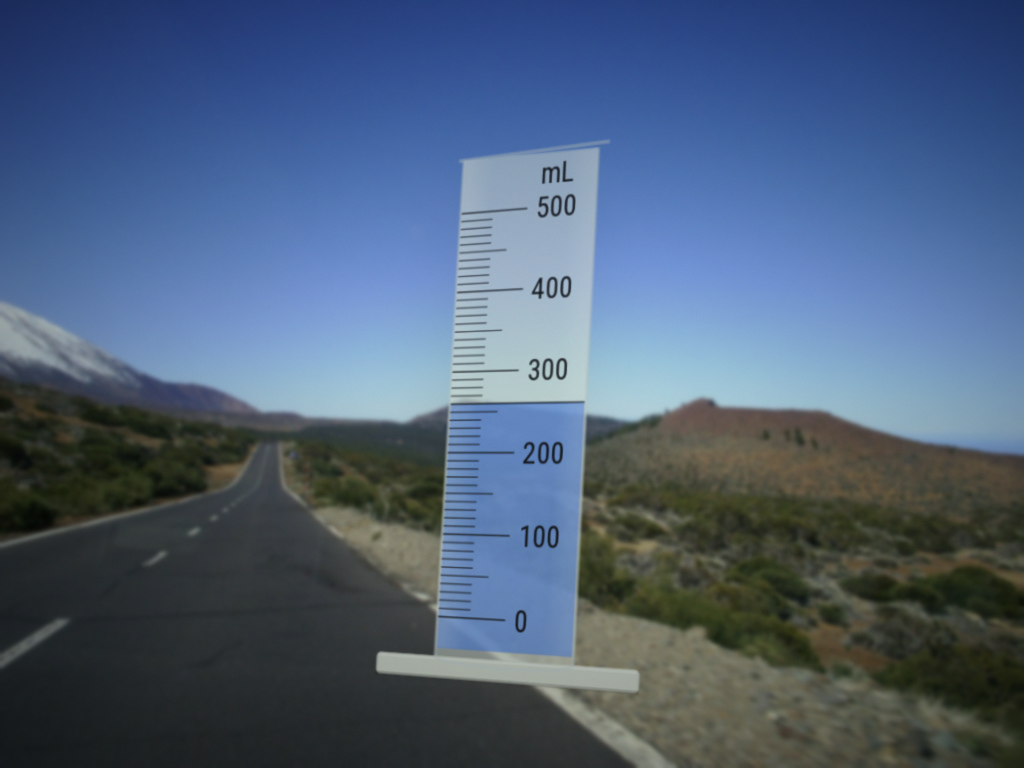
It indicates {"value": 260, "unit": "mL"}
